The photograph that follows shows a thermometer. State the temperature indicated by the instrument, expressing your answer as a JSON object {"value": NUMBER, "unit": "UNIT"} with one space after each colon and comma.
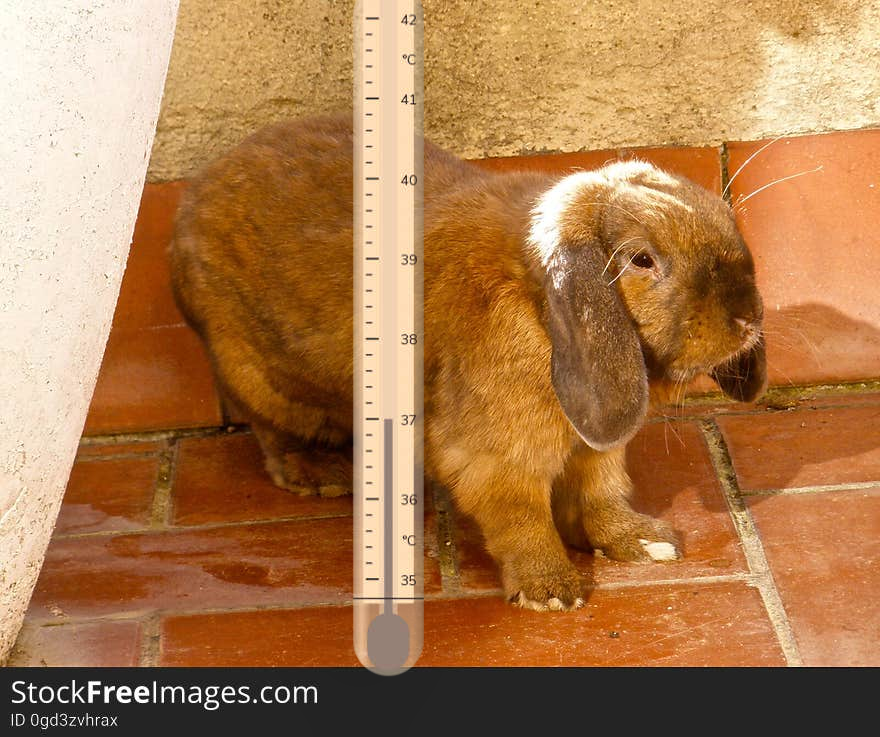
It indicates {"value": 37, "unit": "°C"}
